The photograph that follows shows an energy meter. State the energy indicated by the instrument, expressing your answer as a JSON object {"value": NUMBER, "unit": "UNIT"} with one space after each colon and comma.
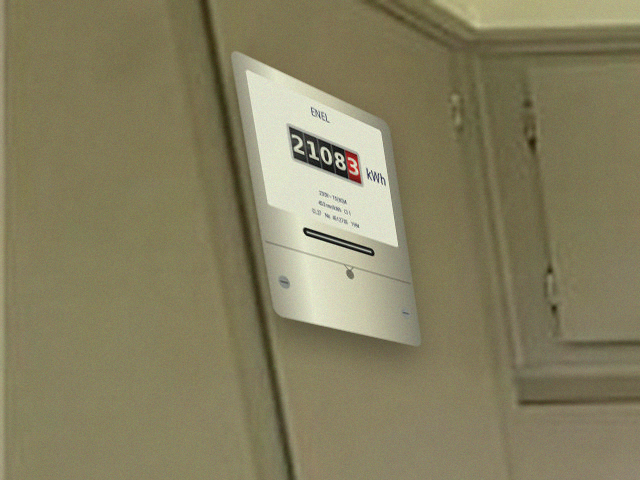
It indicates {"value": 2108.3, "unit": "kWh"}
